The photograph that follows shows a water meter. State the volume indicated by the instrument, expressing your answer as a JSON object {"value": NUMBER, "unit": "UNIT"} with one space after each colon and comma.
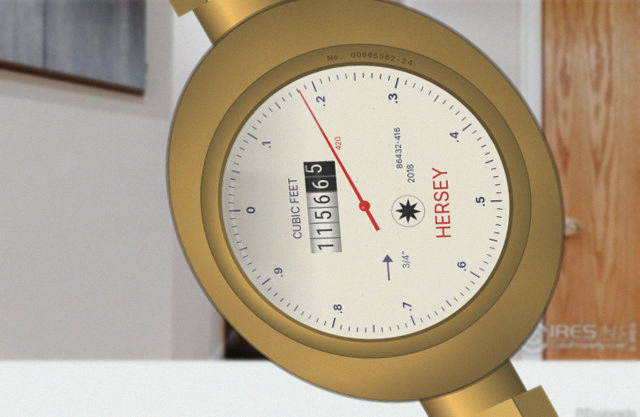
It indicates {"value": 115665.18, "unit": "ft³"}
